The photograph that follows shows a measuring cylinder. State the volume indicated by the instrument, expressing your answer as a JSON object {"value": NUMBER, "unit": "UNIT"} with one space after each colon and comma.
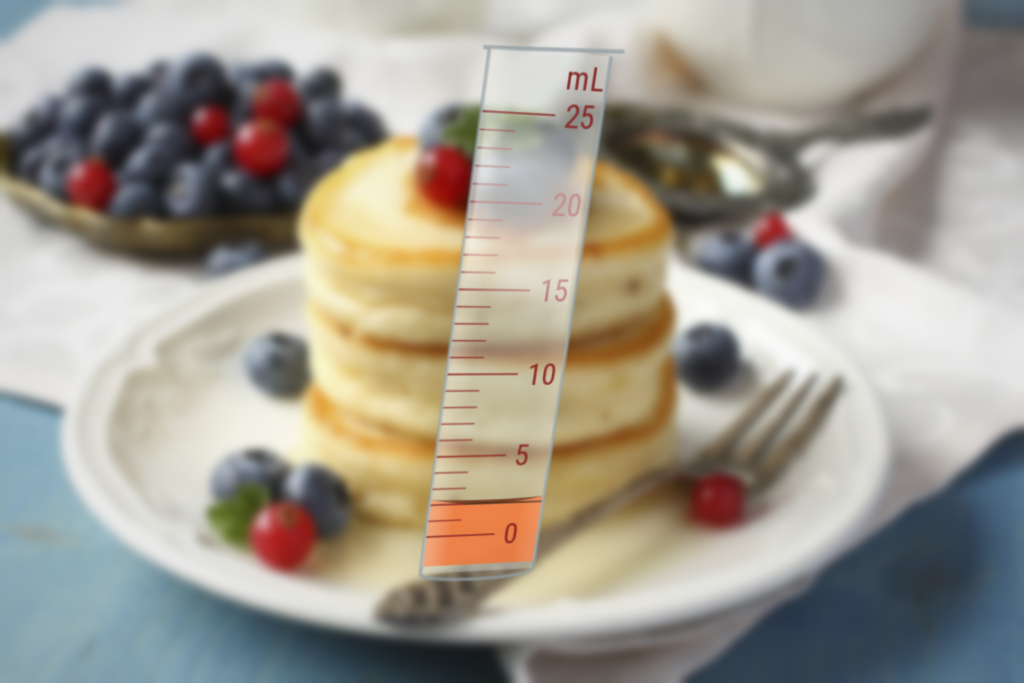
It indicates {"value": 2, "unit": "mL"}
